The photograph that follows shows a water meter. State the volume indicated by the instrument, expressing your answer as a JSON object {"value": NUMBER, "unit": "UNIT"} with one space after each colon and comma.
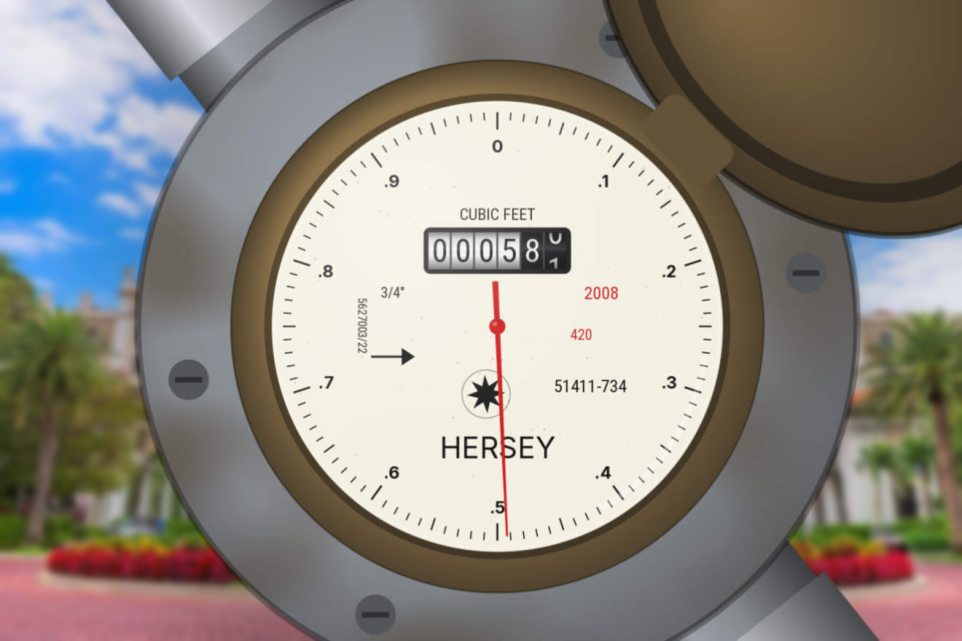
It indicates {"value": 580.49, "unit": "ft³"}
